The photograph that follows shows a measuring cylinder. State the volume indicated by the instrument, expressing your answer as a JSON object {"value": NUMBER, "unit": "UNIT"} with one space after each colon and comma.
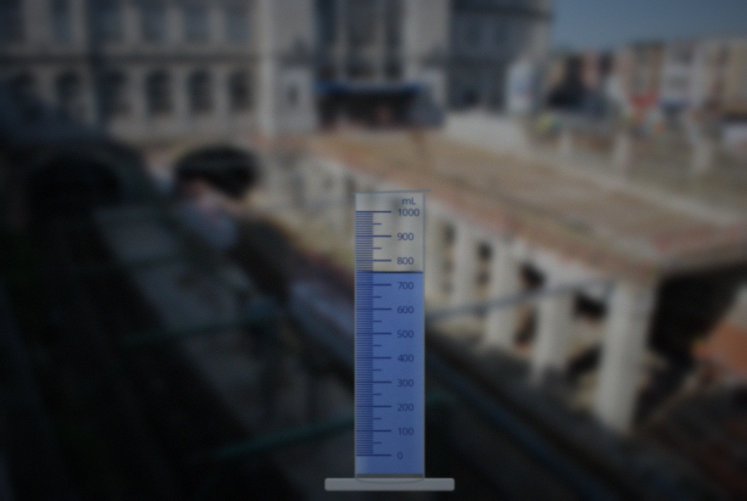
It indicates {"value": 750, "unit": "mL"}
